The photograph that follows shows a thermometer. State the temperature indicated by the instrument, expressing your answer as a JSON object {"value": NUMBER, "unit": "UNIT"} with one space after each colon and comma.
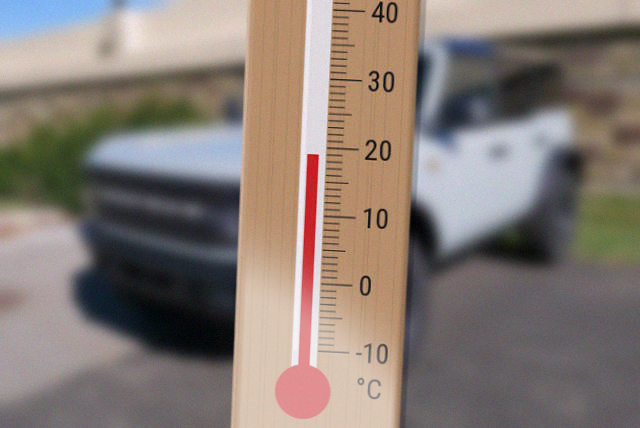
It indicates {"value": 19, "unit": "°C"}
